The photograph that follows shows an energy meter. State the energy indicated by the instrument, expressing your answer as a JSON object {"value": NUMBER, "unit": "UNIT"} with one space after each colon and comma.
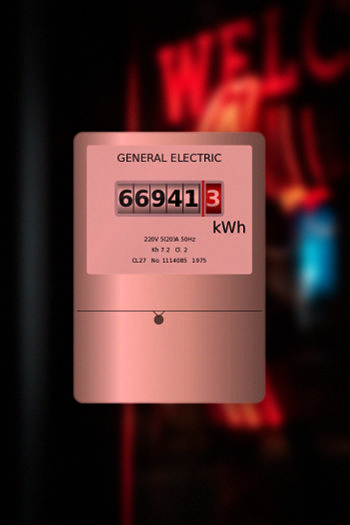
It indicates {"value": 66941.3, "unit": "kWh"}
